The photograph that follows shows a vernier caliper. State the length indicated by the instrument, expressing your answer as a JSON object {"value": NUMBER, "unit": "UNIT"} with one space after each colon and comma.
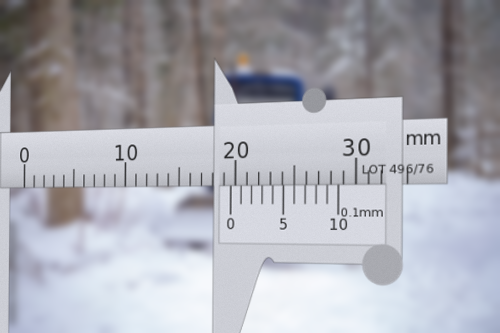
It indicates {"value": 19.6, "unit": "mm"}
